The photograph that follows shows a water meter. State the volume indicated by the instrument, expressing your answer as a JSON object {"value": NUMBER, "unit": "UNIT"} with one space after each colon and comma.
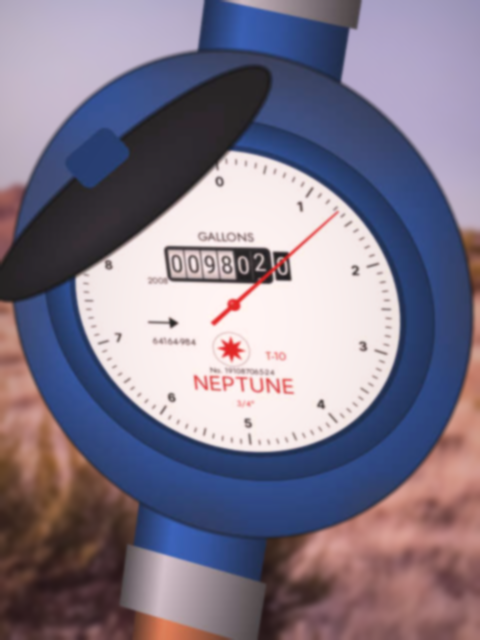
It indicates {"value": 98021.3, "unit": "gal"}
